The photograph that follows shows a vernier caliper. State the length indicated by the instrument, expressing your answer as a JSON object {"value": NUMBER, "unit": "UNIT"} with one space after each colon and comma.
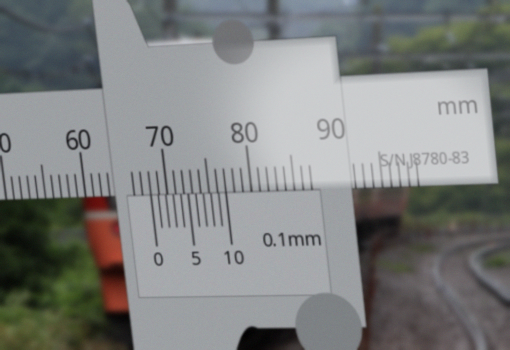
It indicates {"value": 68.0, "unit": "mm"}
